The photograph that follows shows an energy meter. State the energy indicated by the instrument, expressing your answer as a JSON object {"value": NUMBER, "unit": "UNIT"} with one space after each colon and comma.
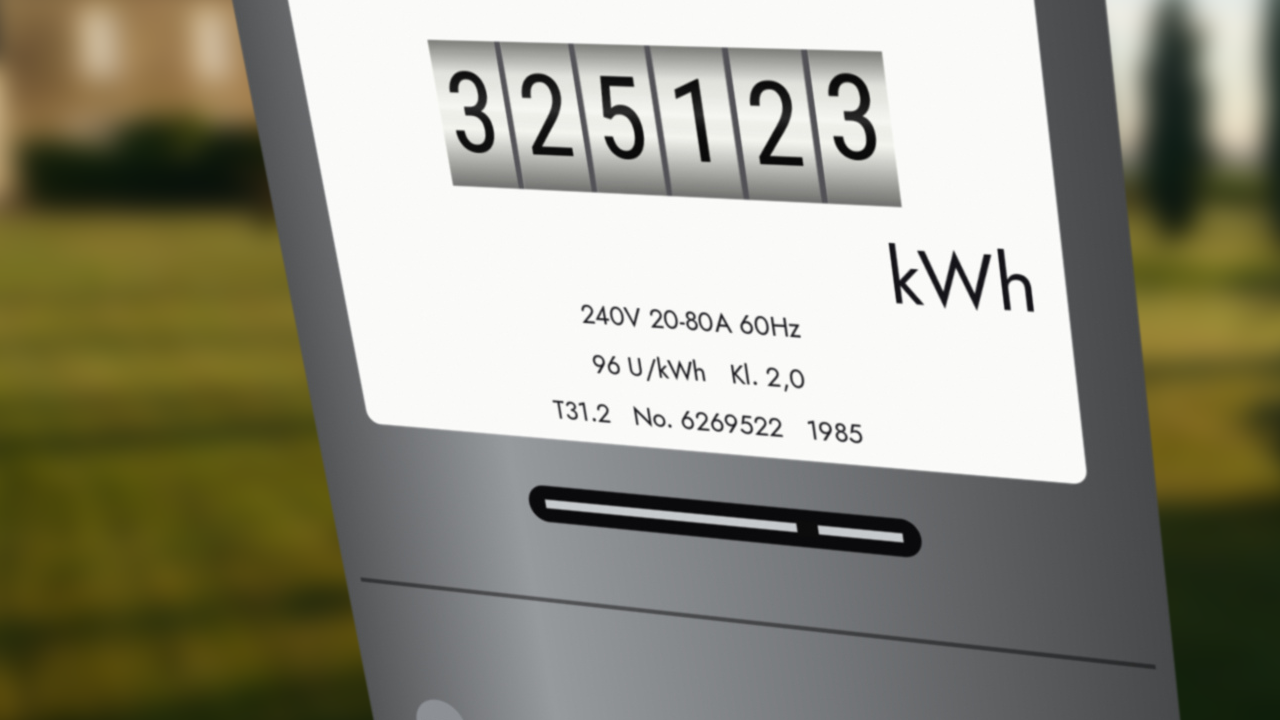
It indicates {"value": 325123, "unit": "kWh"}
